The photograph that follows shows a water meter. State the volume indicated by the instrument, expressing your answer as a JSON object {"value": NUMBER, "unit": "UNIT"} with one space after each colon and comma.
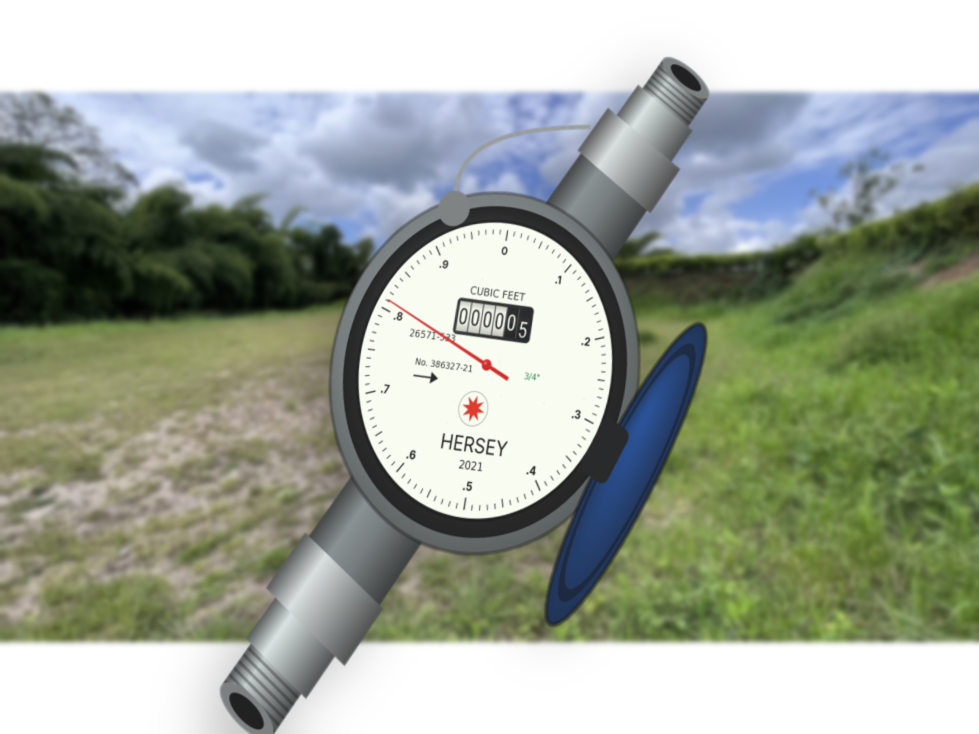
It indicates {"value": 4.81, "unit": "ft³"}
